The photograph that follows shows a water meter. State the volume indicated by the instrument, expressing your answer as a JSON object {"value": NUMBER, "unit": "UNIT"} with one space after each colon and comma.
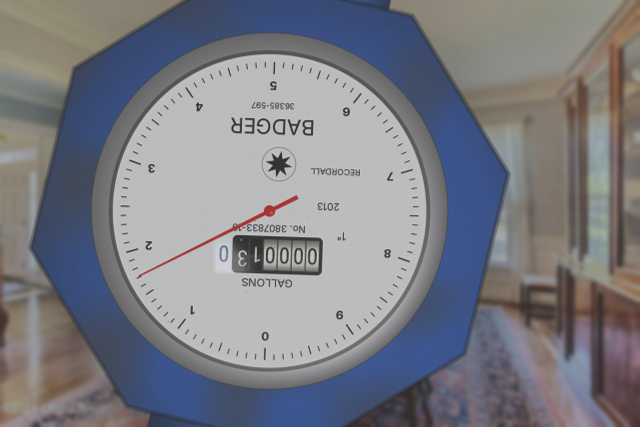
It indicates {"value": 131.7, "unit": "gal"}
